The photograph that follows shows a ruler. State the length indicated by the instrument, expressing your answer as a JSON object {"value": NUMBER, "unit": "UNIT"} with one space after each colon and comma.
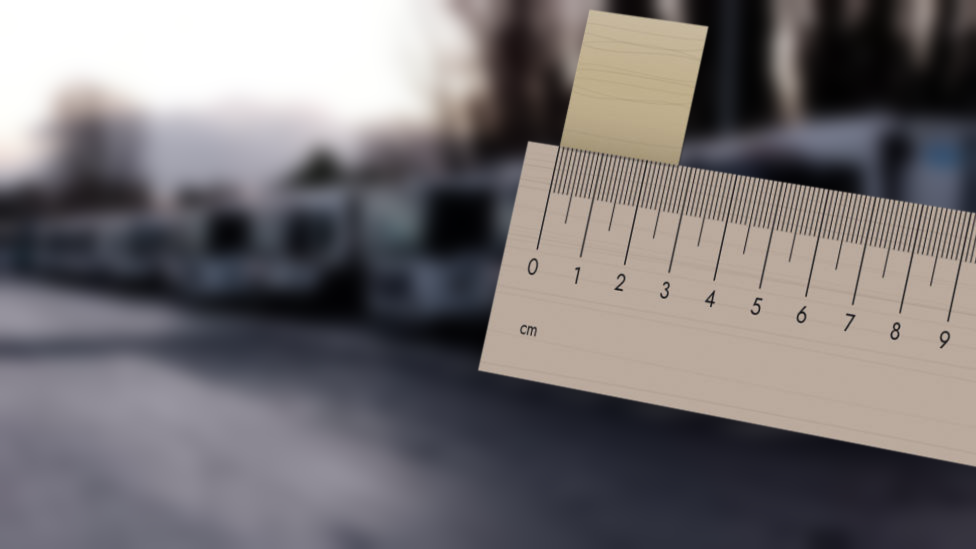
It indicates {"value": 2.7, "unit": "cm"}
